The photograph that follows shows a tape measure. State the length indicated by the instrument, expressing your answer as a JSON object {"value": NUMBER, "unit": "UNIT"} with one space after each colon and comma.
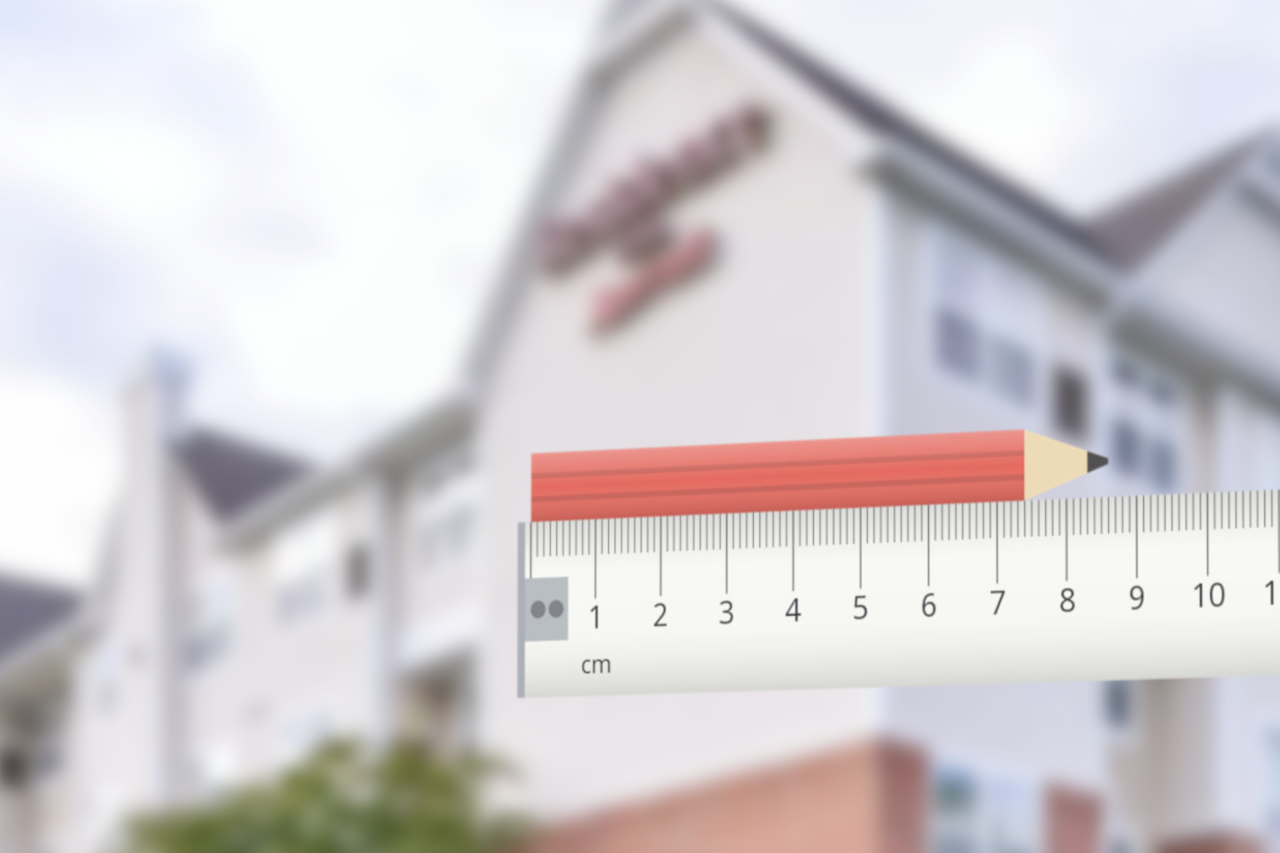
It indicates {"value": 8.6, "unit": "cm"}
